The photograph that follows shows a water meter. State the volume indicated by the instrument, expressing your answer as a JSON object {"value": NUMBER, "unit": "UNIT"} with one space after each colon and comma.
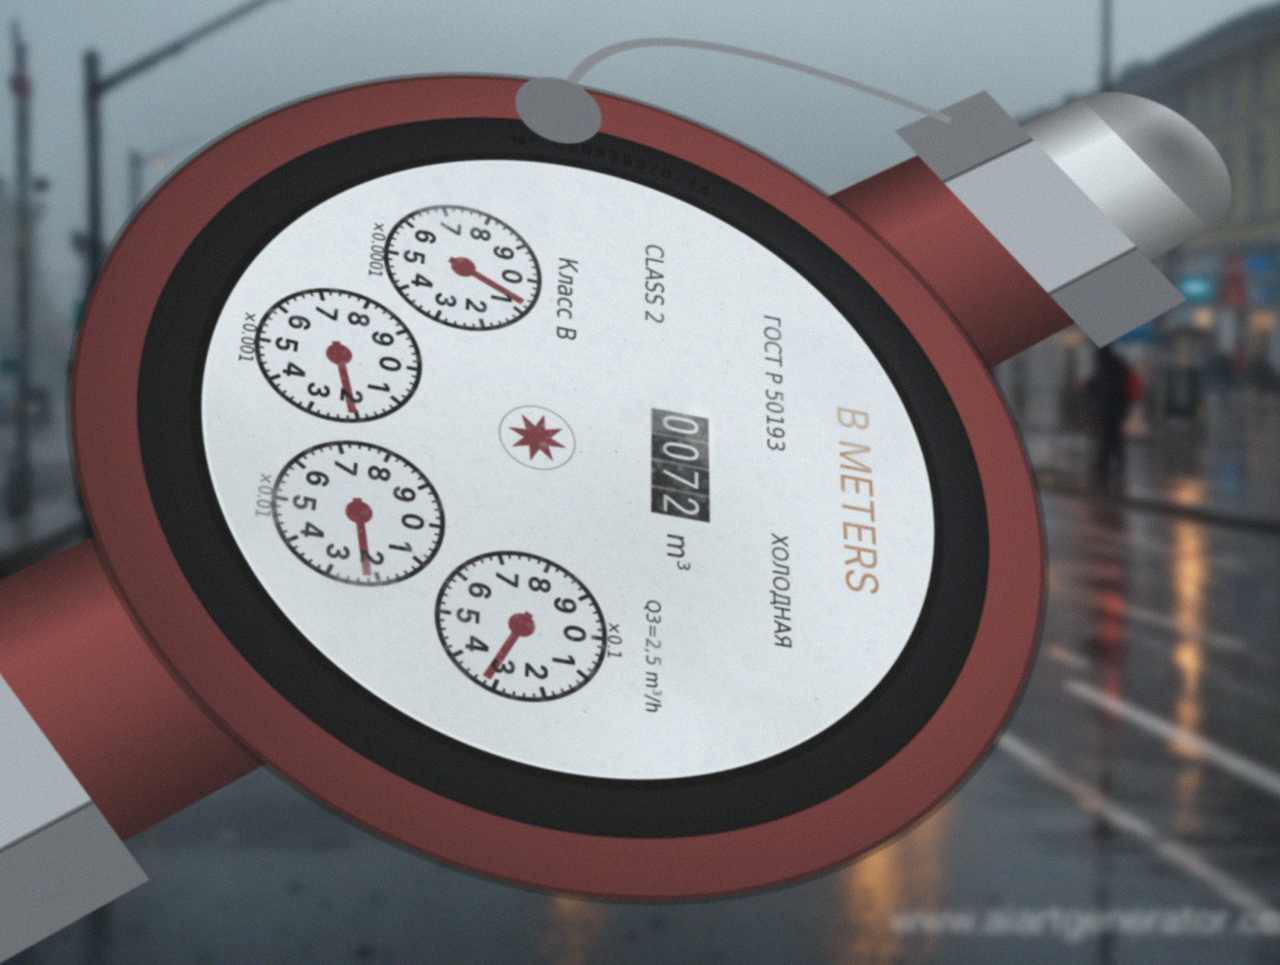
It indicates {"value": 72.3220, "unit": "m³"}
